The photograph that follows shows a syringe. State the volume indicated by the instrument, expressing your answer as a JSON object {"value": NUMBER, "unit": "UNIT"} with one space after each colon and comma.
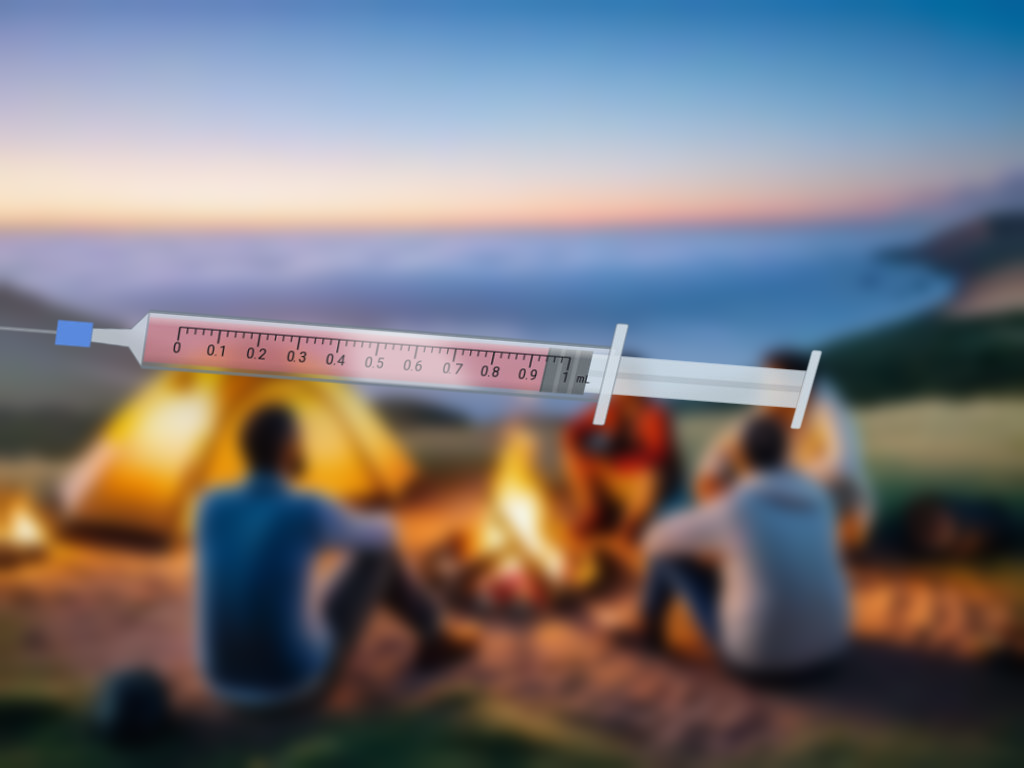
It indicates {"value": 0.94, "unit": "mL"}
